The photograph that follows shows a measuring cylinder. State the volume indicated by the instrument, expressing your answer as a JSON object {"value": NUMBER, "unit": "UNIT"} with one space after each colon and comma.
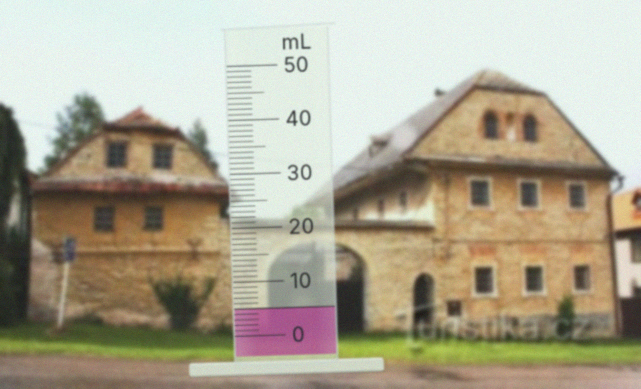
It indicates {"value": 5, "unit": "mL"}
